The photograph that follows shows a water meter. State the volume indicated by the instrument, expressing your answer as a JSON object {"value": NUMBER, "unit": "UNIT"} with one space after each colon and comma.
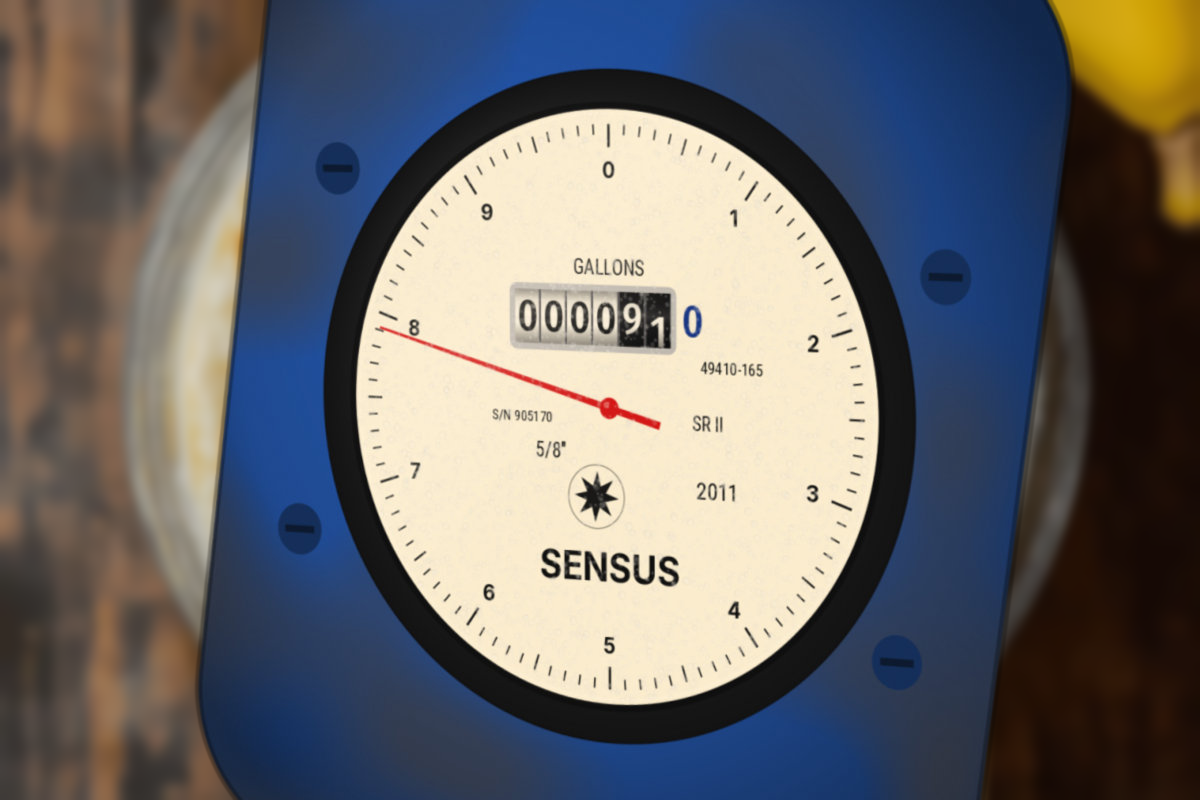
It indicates {"value": 907.9, "unit": "gal"}
